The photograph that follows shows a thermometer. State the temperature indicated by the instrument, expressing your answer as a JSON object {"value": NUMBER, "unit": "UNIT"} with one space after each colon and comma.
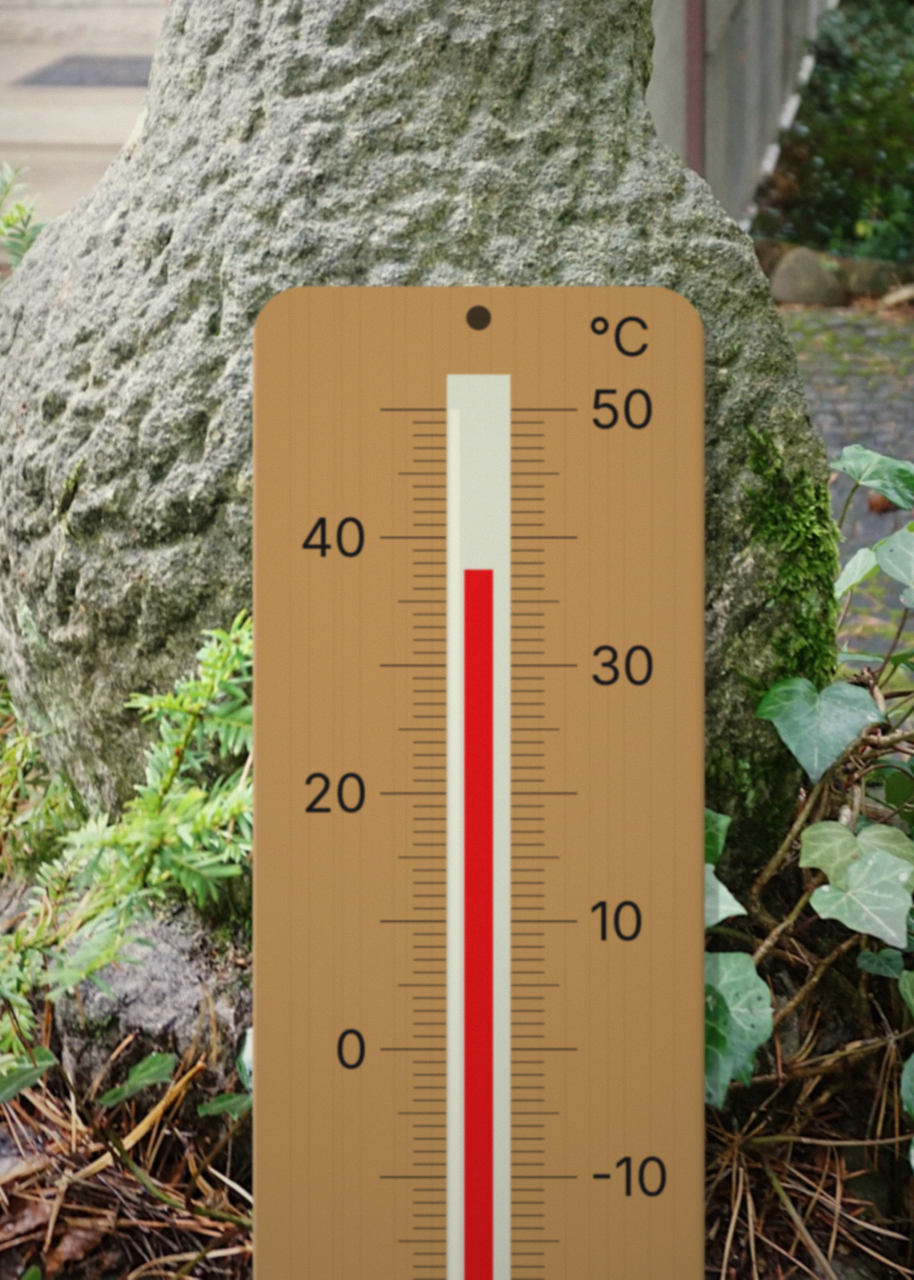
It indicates {"value": 37.5, "unit": "°C"}
